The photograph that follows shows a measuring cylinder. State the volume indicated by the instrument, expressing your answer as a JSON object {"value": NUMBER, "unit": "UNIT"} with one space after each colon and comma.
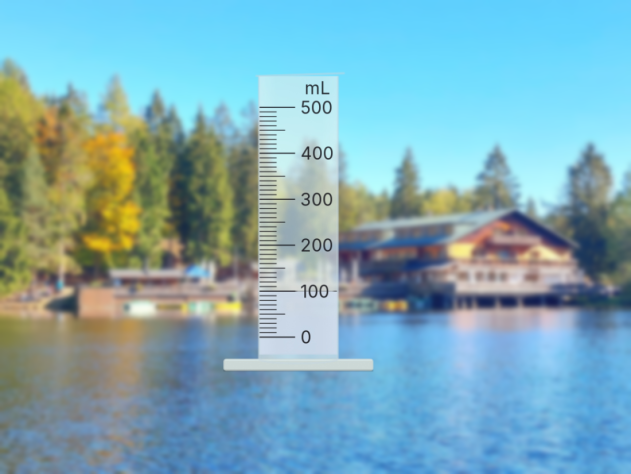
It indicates {"value": 100, "unit": "mL"}
